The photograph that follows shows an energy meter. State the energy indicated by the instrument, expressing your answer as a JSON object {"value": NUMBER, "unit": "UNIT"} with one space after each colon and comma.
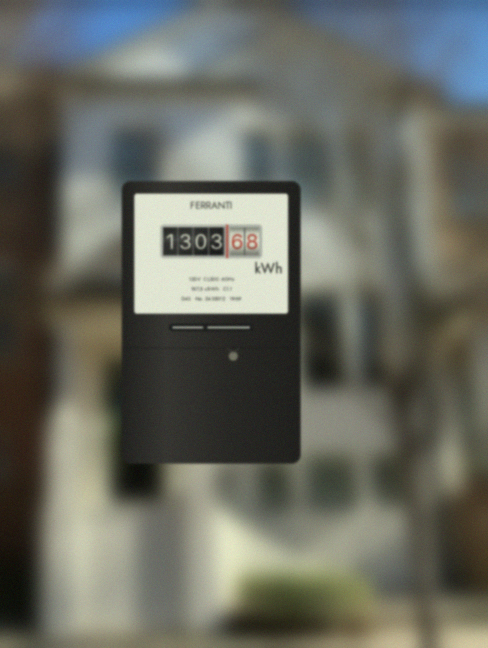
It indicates {"value": 1303.68, "unit": "kWh"}
